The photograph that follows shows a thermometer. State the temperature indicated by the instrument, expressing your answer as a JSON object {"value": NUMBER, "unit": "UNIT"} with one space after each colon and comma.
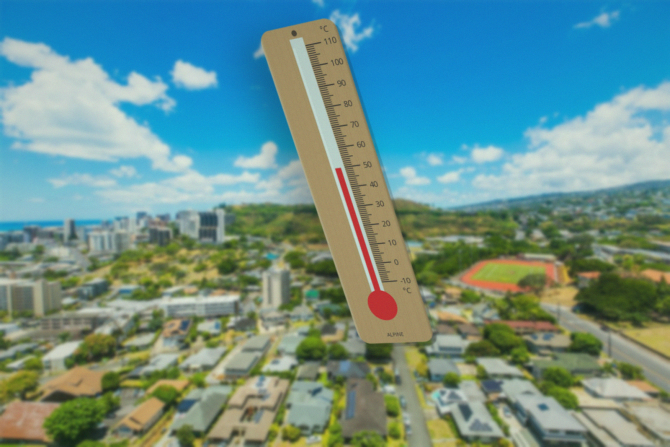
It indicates {"value": 50, "unit": "°C"}
